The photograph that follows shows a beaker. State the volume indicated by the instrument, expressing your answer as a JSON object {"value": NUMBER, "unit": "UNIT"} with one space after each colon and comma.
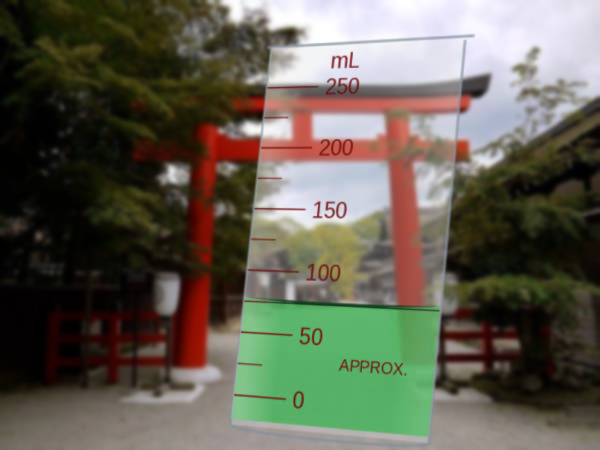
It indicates {"value": 75, "unit": "mL"}
